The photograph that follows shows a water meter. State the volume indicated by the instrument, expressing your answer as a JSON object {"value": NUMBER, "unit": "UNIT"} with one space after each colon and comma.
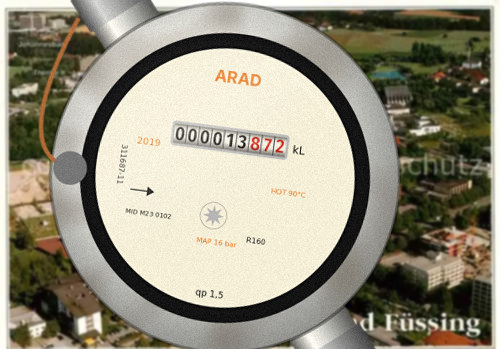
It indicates {"value": 13.872, "unit": "kL"}
